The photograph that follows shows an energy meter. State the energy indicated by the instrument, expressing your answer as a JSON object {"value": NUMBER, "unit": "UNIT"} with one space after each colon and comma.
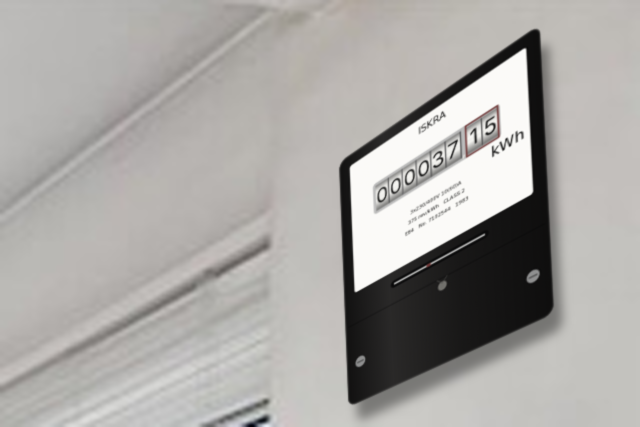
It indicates {"value": 37.15, "unit": "kWh"}
